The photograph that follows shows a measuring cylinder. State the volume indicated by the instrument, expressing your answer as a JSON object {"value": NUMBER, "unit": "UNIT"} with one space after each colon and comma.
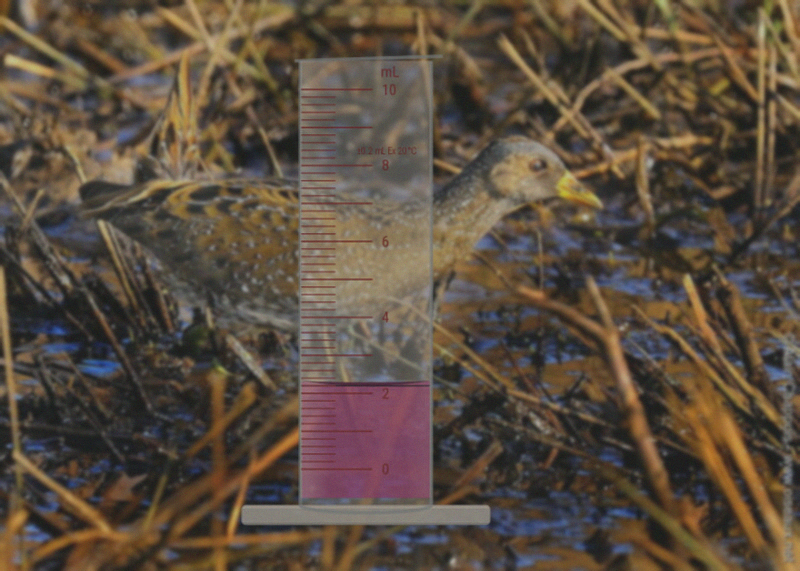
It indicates {"value": 2.2, "unit": "mL"}
